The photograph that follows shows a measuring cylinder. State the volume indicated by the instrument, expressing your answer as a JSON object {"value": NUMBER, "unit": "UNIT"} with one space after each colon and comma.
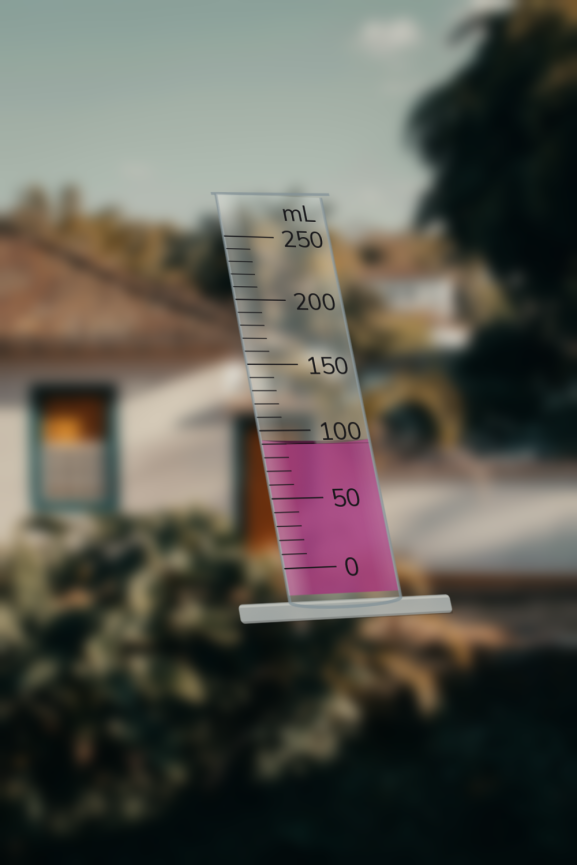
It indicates {"value": 90, "unit": "mL"}
